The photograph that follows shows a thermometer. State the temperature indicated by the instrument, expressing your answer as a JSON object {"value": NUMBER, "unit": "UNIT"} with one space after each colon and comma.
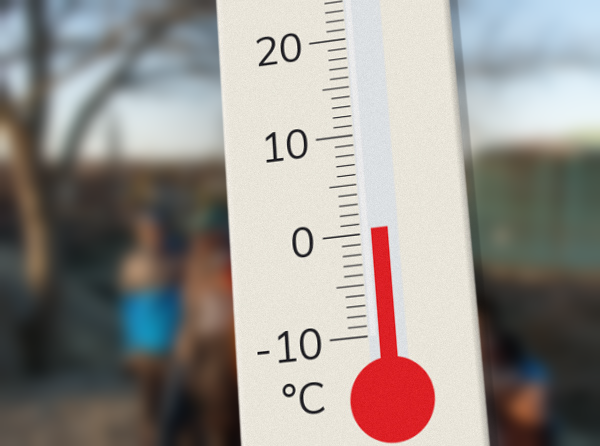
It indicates {"value": 0.5, "unit": "°C"}
